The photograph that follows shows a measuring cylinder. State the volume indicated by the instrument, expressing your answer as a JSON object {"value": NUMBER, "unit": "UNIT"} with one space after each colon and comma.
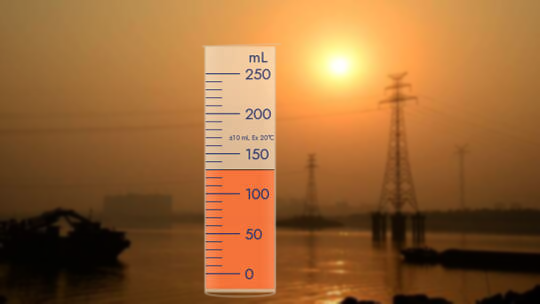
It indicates {"value": 130, "unit": "mL"}
